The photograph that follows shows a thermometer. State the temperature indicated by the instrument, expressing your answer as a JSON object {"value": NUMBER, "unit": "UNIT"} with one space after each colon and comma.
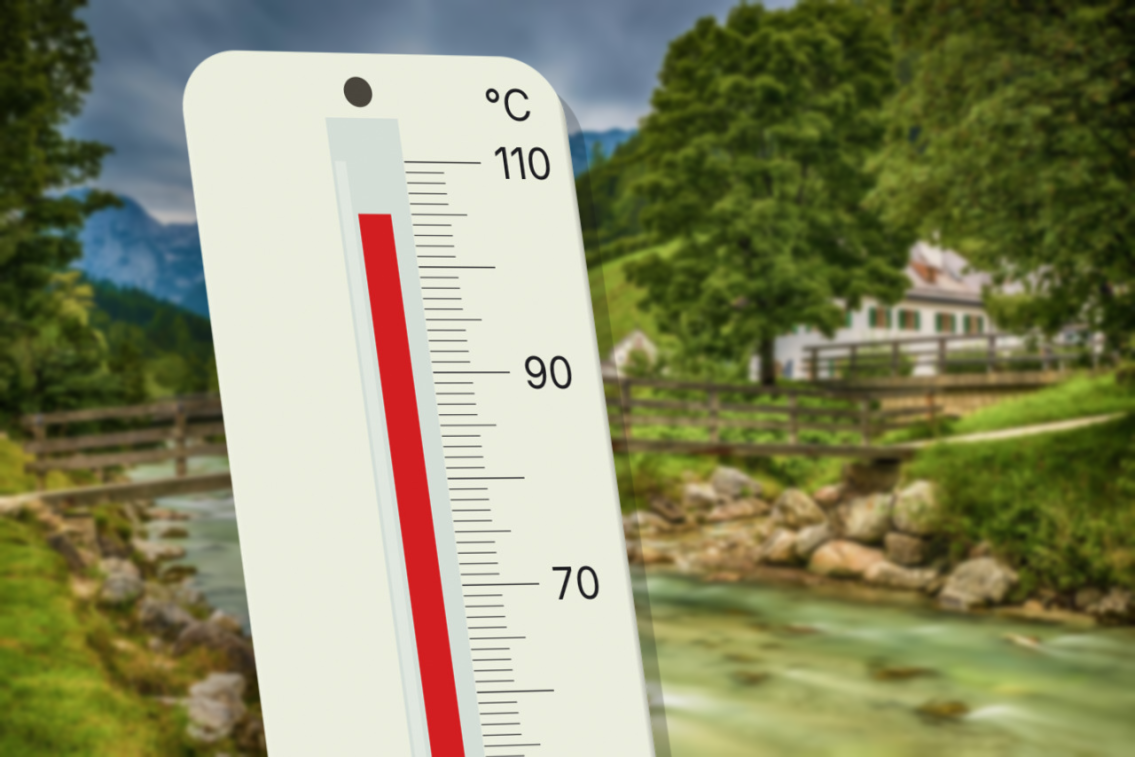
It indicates {"value": 105, "unit": "°C"}
